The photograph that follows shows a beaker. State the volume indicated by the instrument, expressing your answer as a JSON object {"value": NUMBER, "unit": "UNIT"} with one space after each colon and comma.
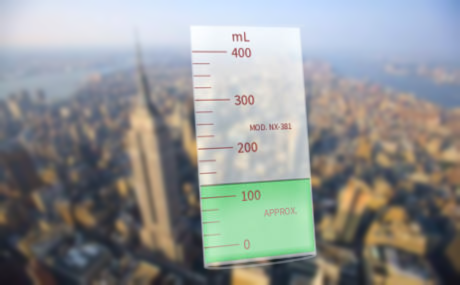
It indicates {"value": 125, "unit": "mL"}
